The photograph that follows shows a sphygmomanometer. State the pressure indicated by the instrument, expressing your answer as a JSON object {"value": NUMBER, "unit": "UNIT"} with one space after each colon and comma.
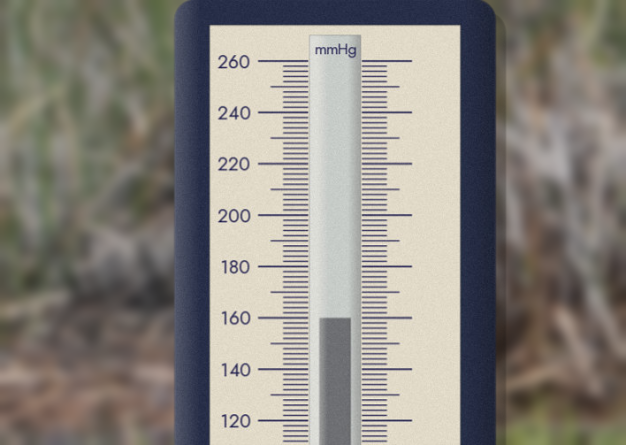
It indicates {"value": 160, "unit": "mmHg"}
